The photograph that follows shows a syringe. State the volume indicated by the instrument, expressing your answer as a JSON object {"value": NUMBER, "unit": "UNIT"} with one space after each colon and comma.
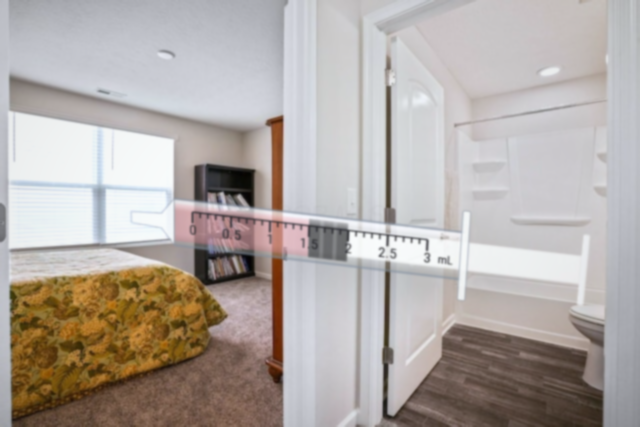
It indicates {"value": 1.5, "unit": "mL"}
